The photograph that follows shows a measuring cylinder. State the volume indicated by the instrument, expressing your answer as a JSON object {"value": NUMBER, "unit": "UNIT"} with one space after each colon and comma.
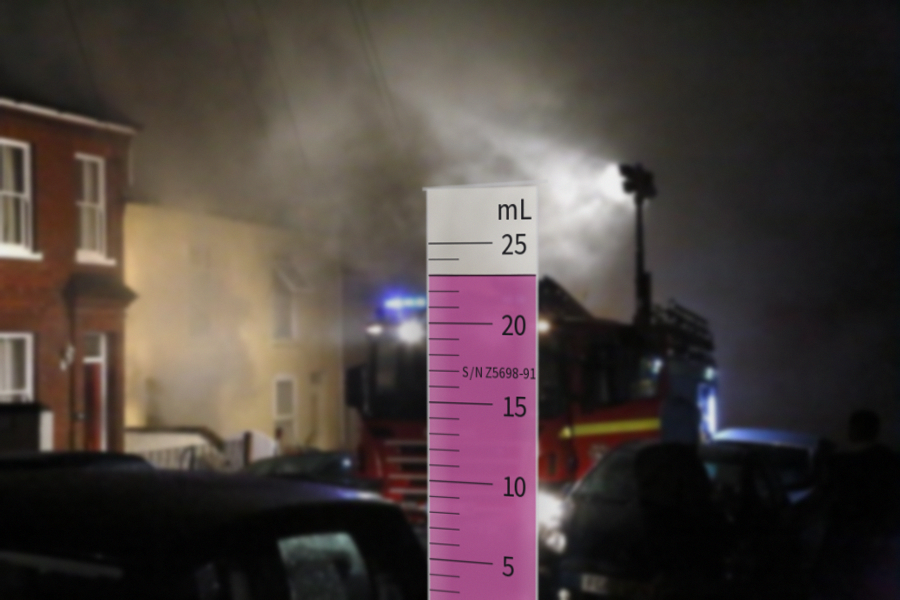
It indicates {"value": 23, "unit": "mL"}
